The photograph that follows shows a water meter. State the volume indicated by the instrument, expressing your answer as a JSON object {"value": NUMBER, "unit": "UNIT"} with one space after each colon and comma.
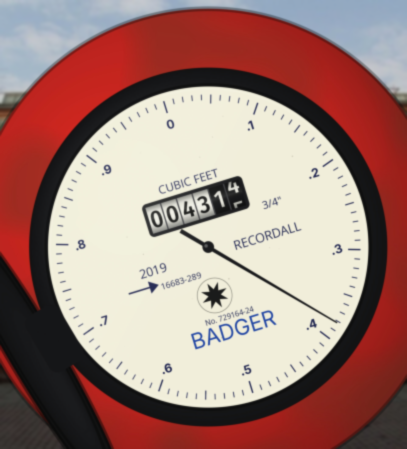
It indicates {"value": 4314.38, "unit": "ft³"}
